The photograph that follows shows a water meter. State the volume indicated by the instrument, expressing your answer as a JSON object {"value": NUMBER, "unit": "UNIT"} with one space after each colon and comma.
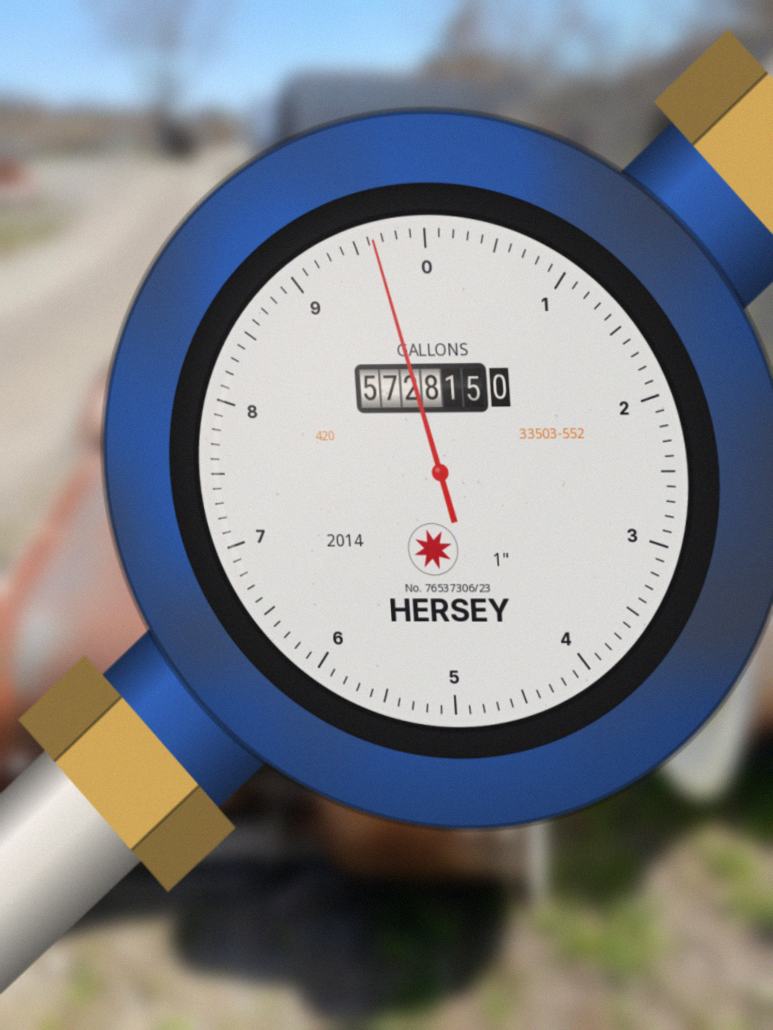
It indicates {"value": 5728149.6, "unit": "gal"}
